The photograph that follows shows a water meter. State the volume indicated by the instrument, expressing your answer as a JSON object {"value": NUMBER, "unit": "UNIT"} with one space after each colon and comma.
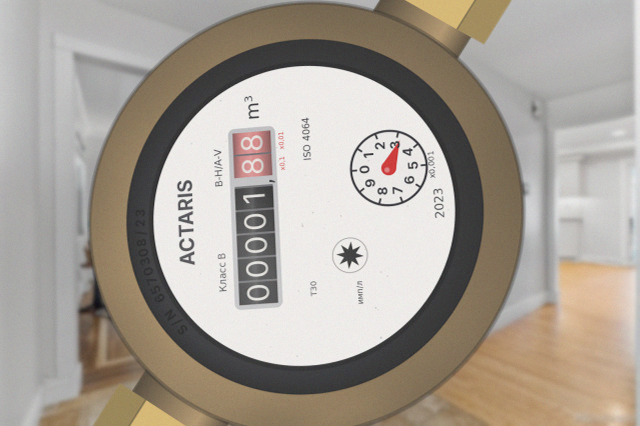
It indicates {"value": 1.883, "unit": "m³"}
